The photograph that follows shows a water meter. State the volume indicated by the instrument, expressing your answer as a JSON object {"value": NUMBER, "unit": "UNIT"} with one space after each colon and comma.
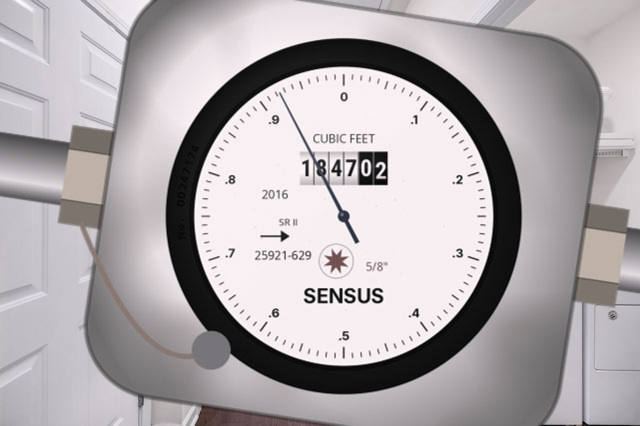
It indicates {"value": 184701.92, "unit": "ft³"}
